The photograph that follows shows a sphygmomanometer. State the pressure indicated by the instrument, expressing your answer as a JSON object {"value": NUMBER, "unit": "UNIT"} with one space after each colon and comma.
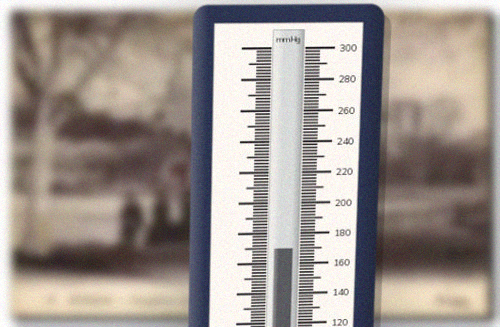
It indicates {"value": 170, "unit": "mmHg"}
